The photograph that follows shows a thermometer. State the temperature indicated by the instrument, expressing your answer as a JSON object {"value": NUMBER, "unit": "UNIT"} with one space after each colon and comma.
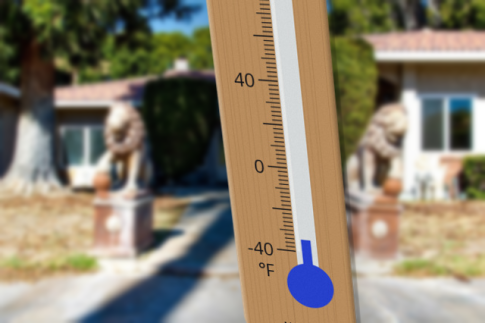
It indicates {"value": -34, "unit": "°F"}
